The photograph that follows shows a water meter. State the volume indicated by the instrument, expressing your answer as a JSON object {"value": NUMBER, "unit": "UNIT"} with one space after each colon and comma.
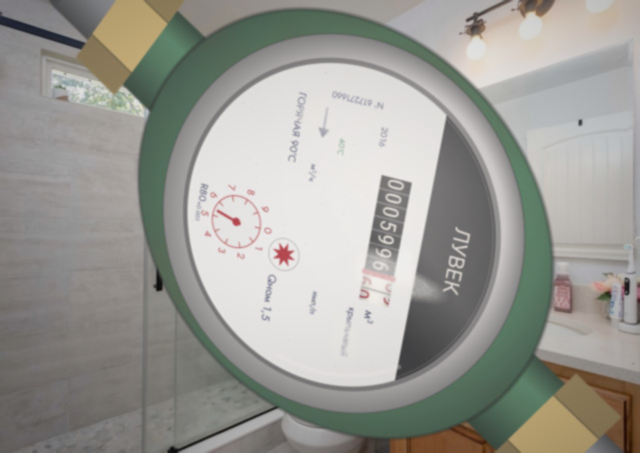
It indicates {"value": 5996.595, "unit": "m³"}
